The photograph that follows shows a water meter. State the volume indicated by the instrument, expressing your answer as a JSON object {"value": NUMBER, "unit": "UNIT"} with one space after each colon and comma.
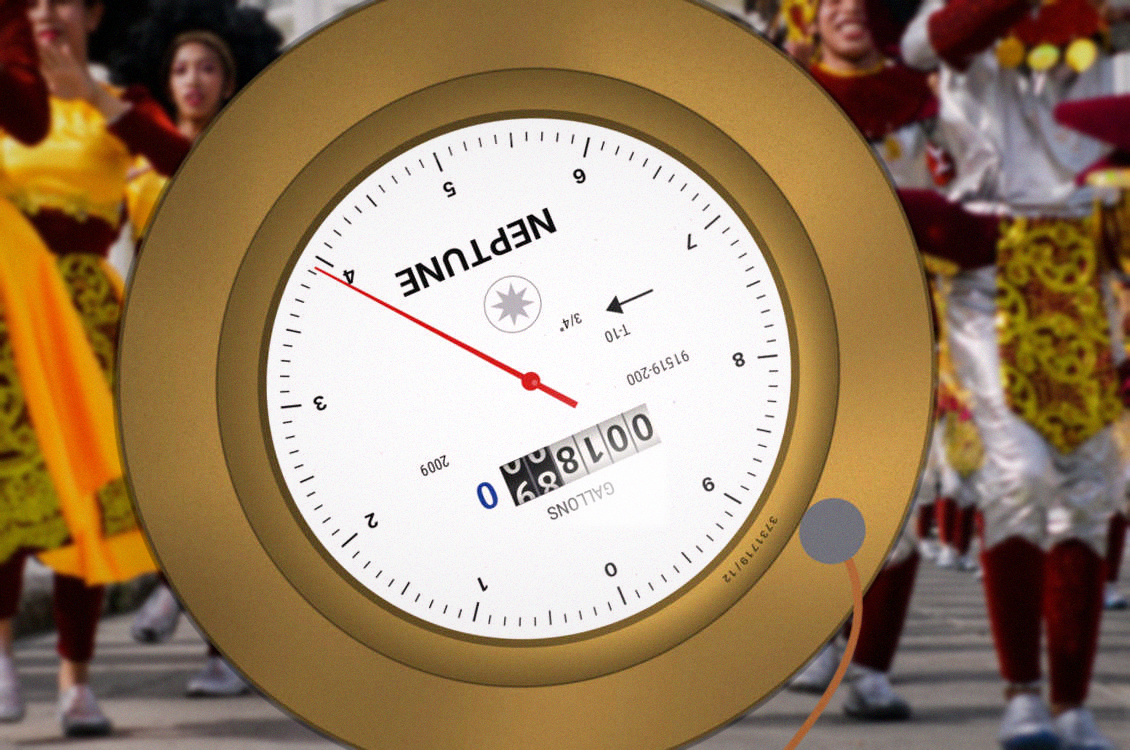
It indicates {"value": 18893.9, "unit": "gal"}
